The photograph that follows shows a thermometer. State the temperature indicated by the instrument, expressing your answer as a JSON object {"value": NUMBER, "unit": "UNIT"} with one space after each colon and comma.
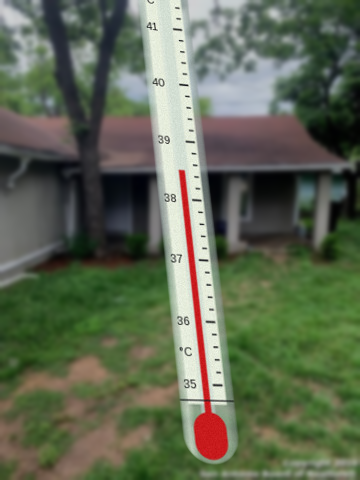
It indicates {"value": 38.5, "unit": "°C"}
